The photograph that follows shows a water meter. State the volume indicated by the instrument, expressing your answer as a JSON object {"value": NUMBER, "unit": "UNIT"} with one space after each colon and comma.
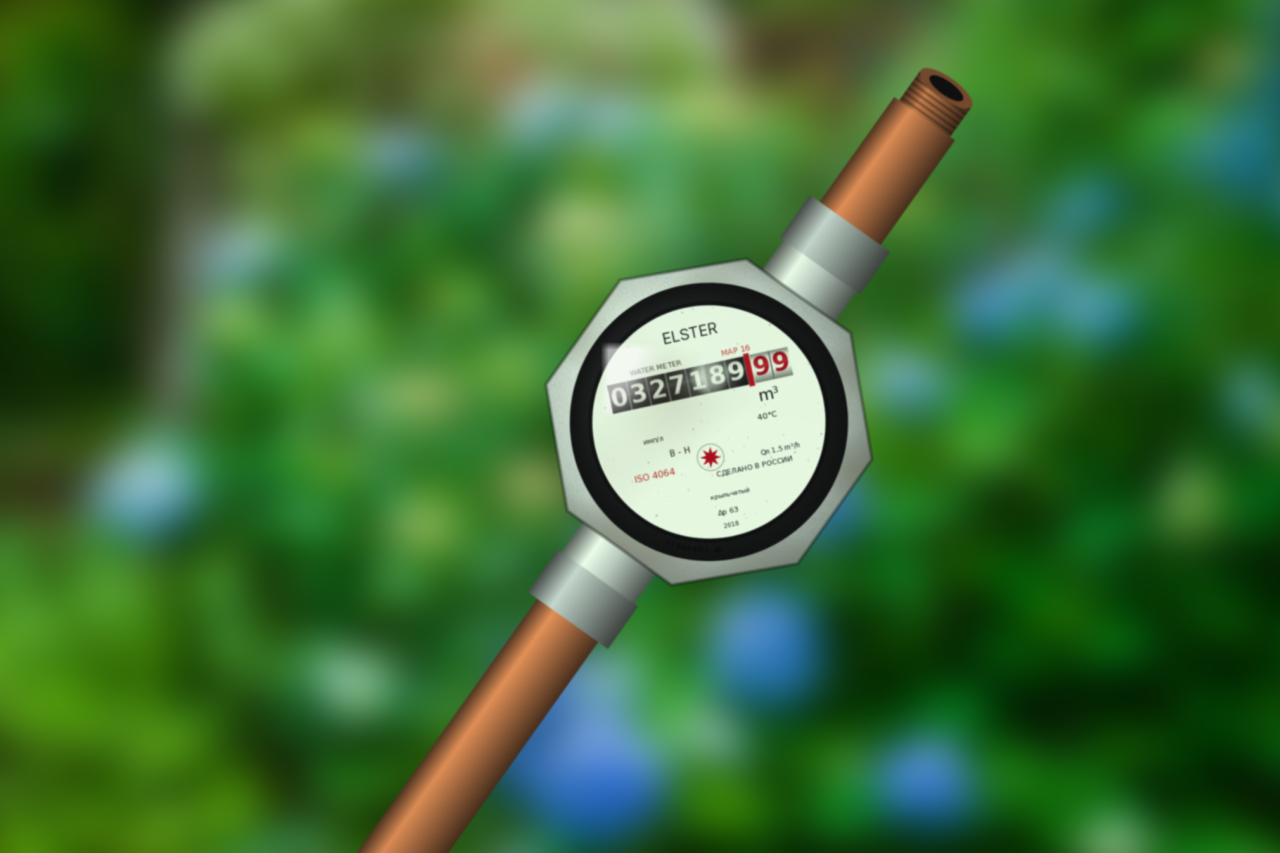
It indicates {"value": 327189.99, "unit": "m³"}
